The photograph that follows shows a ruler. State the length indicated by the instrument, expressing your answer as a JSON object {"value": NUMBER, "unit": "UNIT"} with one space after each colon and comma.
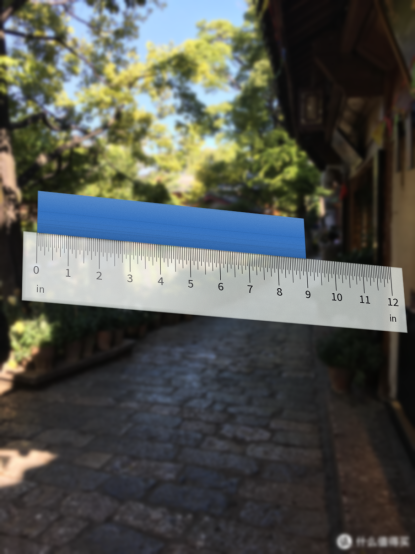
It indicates {"value": 9, "unit": "in"}
